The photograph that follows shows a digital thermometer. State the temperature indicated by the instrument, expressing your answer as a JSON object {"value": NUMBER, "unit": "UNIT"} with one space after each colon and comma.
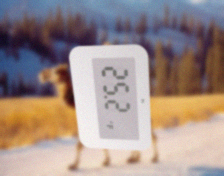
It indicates {"value": 25.2, "unit": "°F"}
